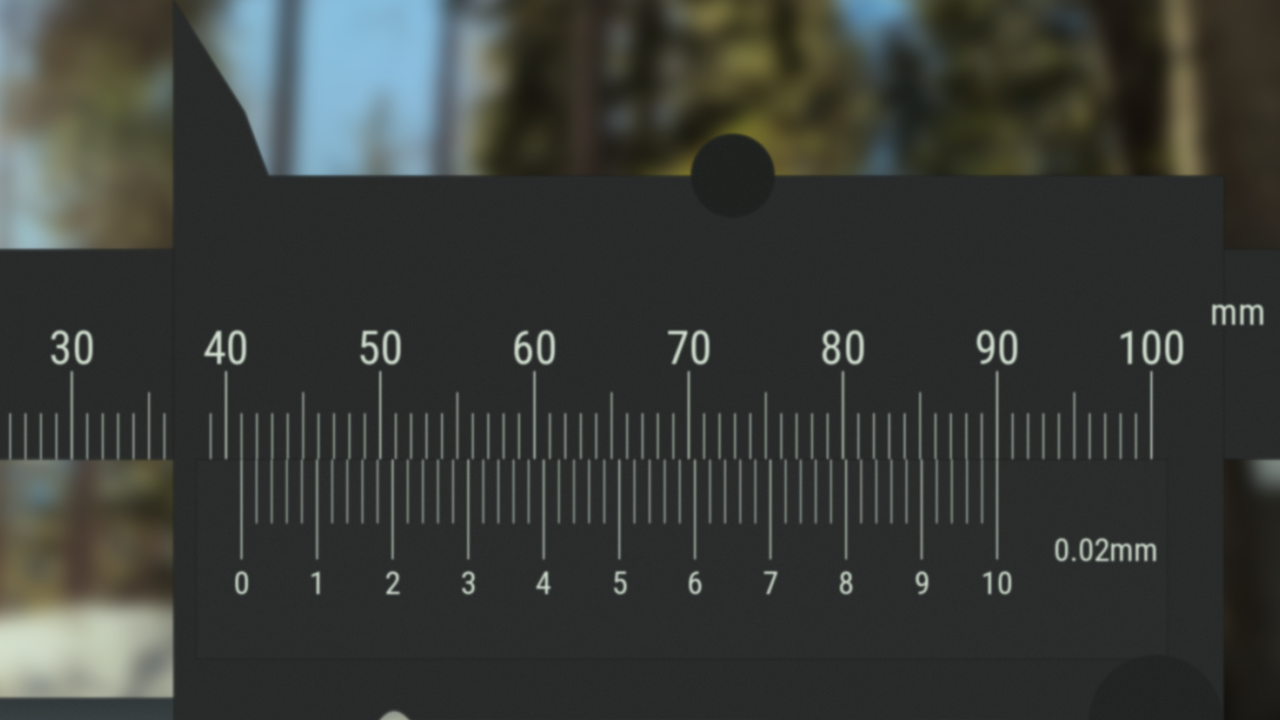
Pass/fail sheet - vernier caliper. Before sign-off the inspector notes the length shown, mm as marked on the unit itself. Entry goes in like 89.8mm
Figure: 41.0mm
